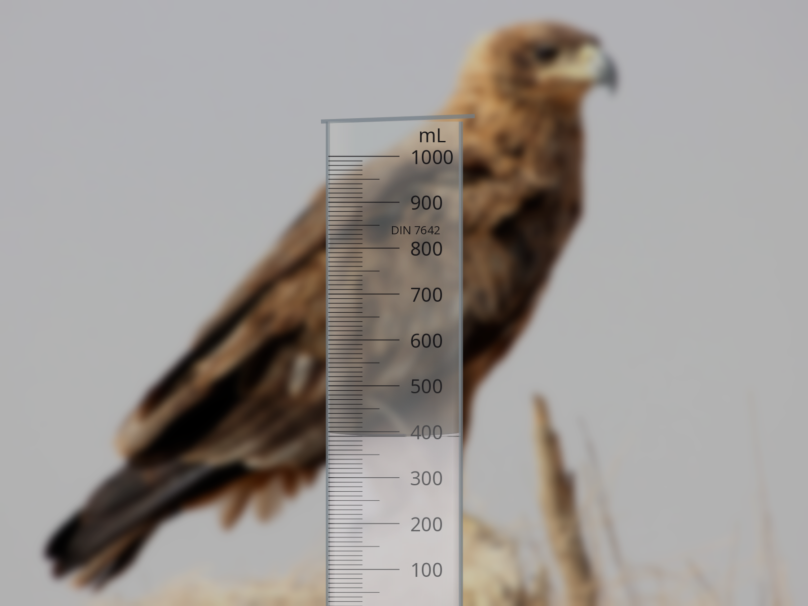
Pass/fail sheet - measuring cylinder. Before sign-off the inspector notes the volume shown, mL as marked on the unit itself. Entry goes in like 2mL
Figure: 390mL
